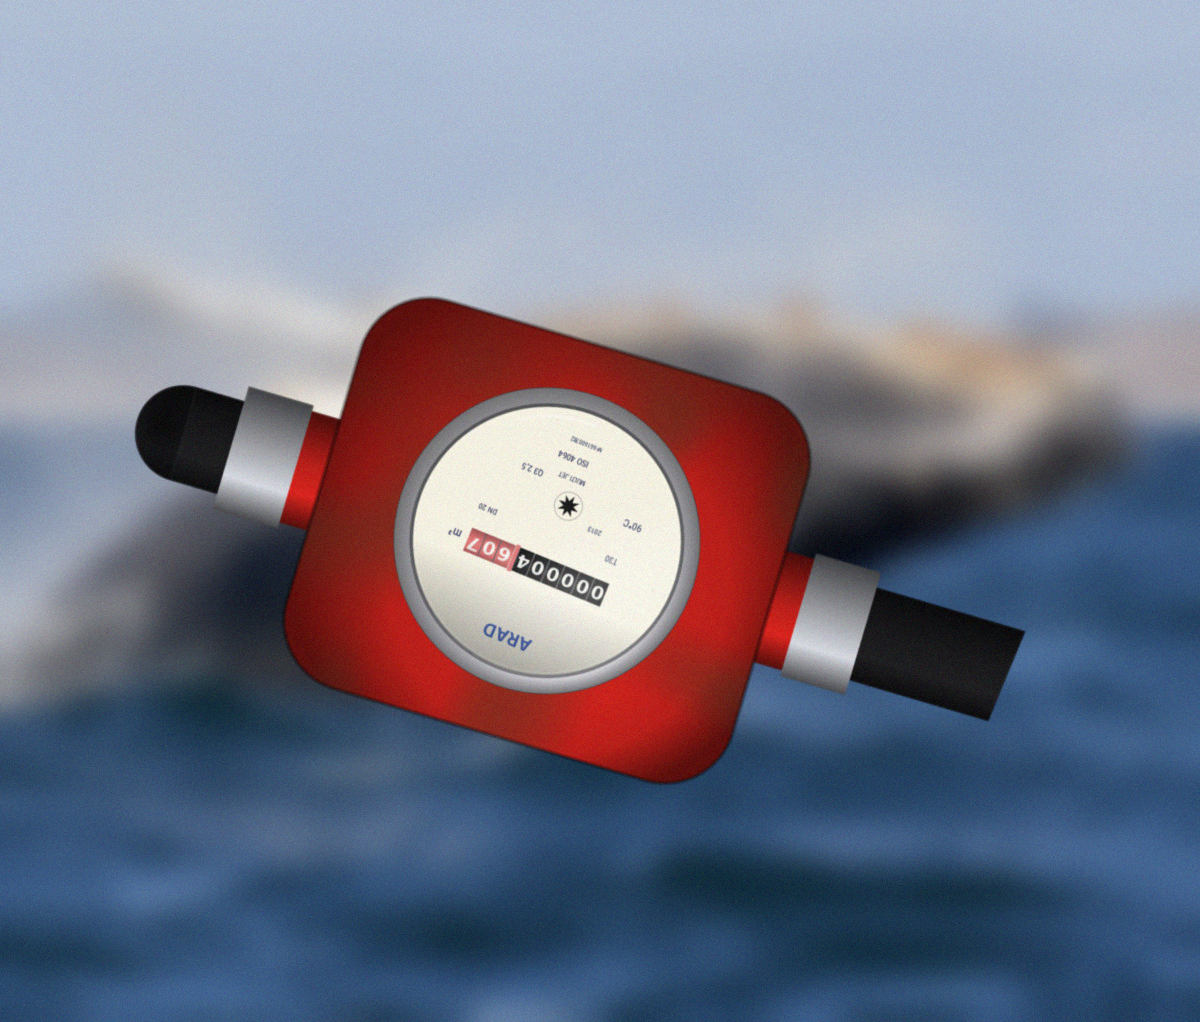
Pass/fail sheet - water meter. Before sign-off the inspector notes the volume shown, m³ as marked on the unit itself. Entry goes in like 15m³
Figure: 4.607m³
